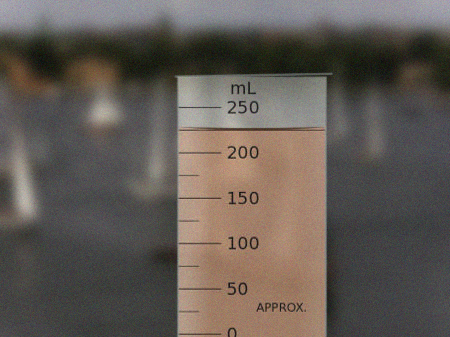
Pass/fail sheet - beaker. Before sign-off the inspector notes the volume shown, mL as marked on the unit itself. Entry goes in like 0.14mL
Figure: 225mL
